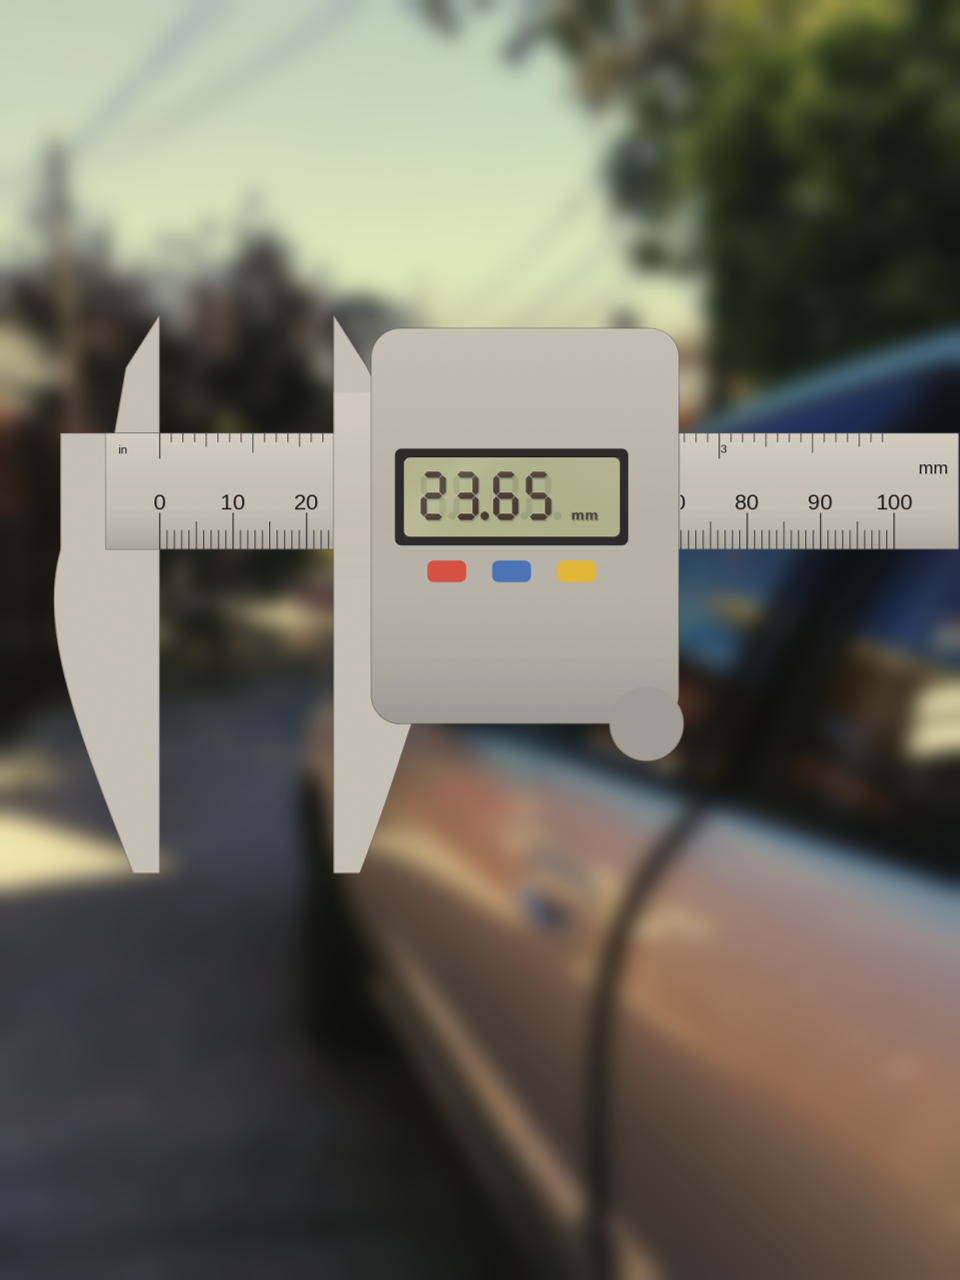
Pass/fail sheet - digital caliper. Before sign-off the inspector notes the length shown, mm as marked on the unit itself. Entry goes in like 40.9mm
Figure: 23.65mm
